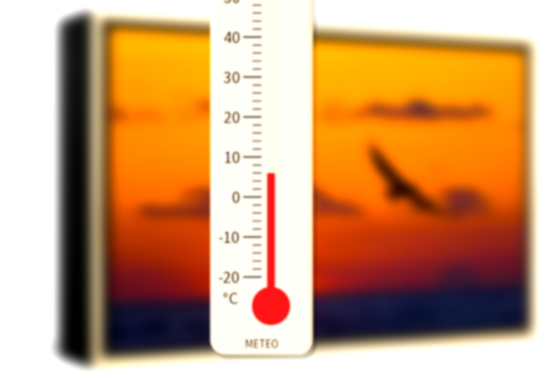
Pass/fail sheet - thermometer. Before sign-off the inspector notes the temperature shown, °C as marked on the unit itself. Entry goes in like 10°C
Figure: 6°C
